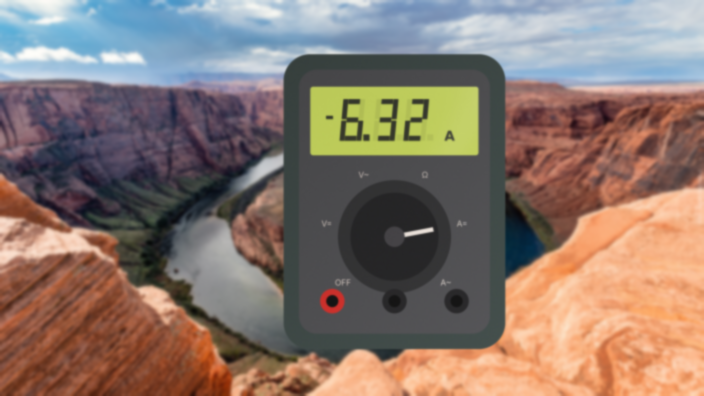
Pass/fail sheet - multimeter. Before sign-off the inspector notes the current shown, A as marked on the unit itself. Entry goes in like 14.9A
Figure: -6.32A
